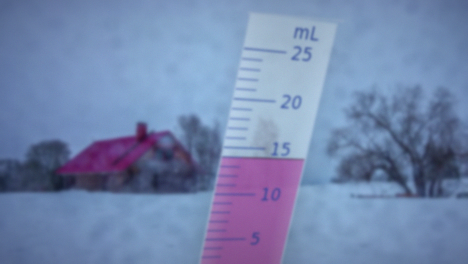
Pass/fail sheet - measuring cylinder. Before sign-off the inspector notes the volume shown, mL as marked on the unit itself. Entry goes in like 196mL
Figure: 14mL
